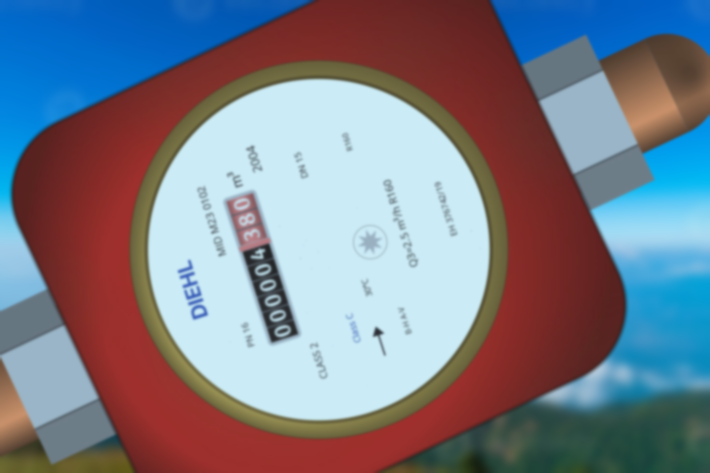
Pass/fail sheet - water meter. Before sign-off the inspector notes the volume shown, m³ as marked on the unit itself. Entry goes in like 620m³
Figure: 4.380m³
